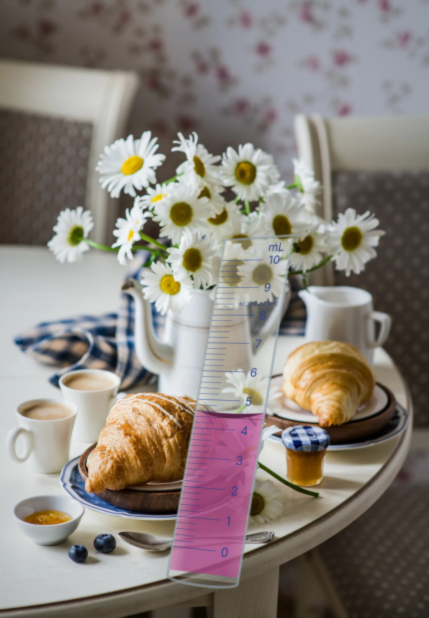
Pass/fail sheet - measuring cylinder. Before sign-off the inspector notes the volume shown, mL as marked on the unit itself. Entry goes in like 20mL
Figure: 4.4mL
